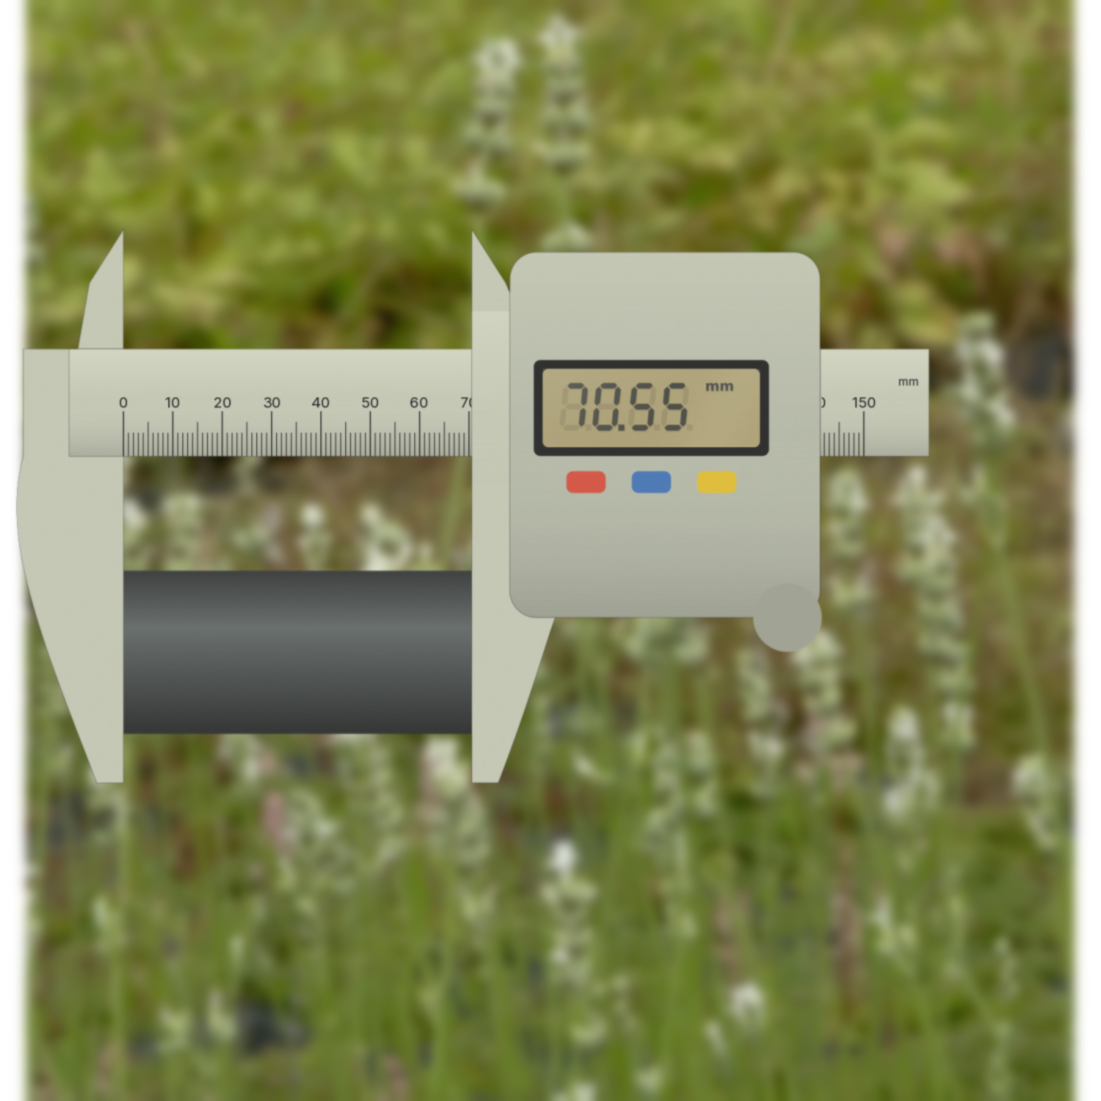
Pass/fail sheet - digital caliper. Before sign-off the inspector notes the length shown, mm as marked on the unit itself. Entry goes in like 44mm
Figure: 70.55mm
